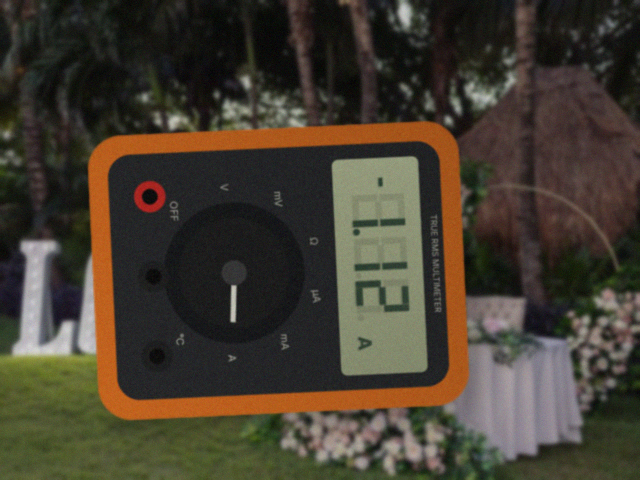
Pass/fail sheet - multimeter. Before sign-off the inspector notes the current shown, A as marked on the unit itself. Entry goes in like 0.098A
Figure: -1.12A
